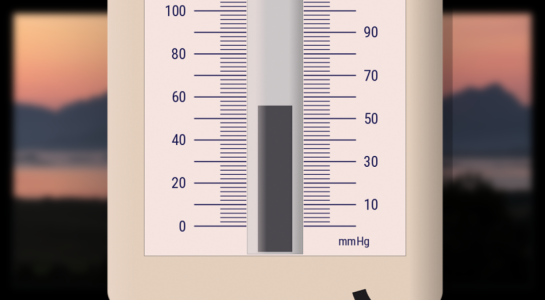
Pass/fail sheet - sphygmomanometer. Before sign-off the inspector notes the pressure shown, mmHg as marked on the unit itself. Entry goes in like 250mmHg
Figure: 56mmHg
